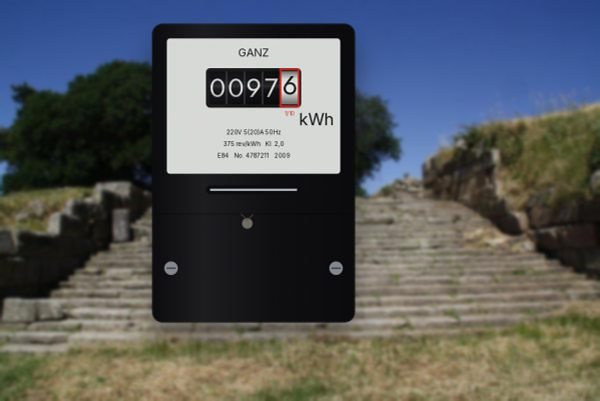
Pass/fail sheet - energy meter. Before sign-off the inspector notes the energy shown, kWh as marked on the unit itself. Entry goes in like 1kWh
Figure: 97.6kWh
